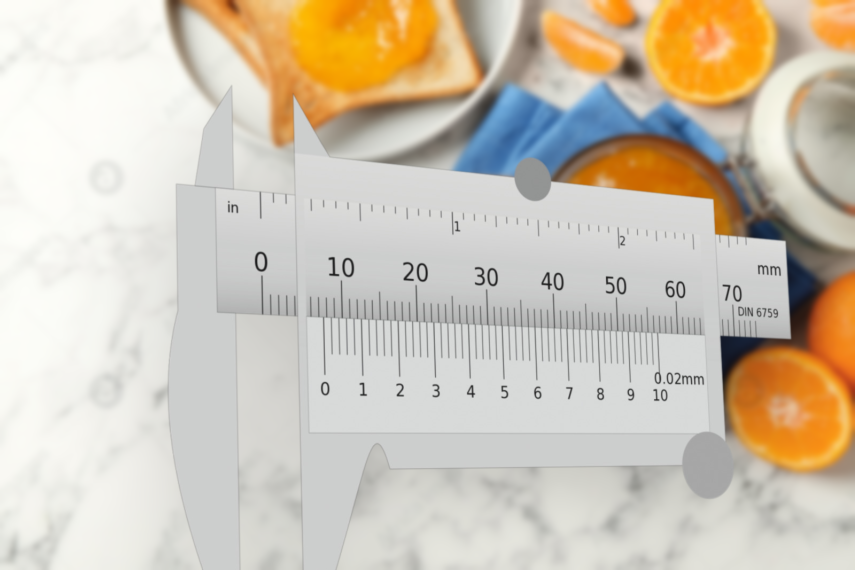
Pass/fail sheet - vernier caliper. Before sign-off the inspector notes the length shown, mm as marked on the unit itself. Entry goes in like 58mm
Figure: 7.6mm
